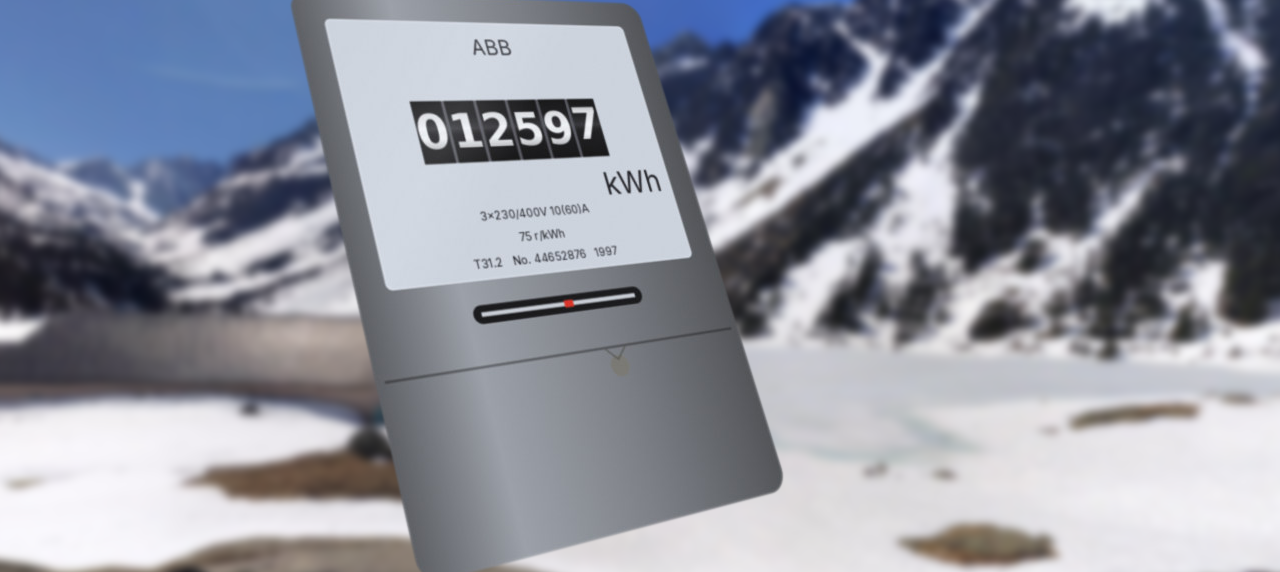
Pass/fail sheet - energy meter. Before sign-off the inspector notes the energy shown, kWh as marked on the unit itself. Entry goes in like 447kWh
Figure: 12597kWh
